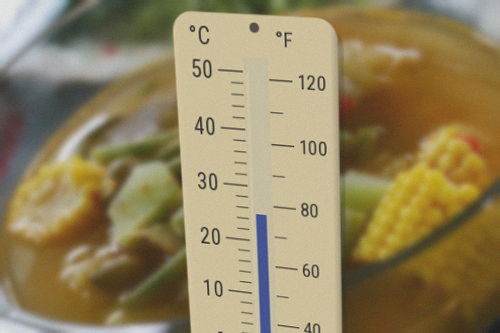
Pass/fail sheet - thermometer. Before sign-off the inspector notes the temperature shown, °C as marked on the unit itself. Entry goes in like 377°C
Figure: 25°C
